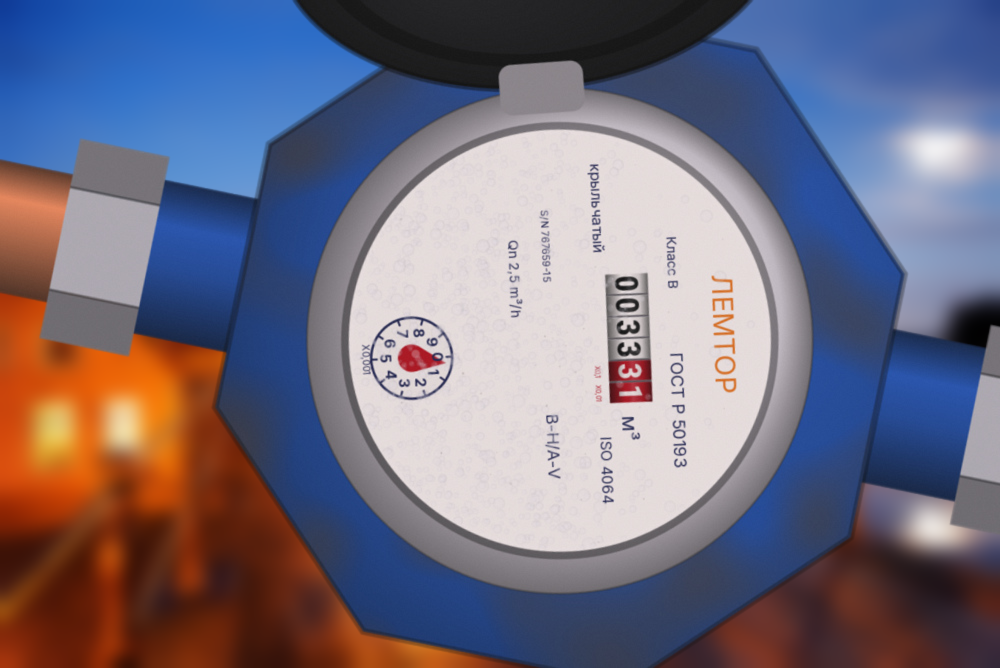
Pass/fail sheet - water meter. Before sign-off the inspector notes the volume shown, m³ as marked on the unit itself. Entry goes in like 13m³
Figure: 33.310m³
